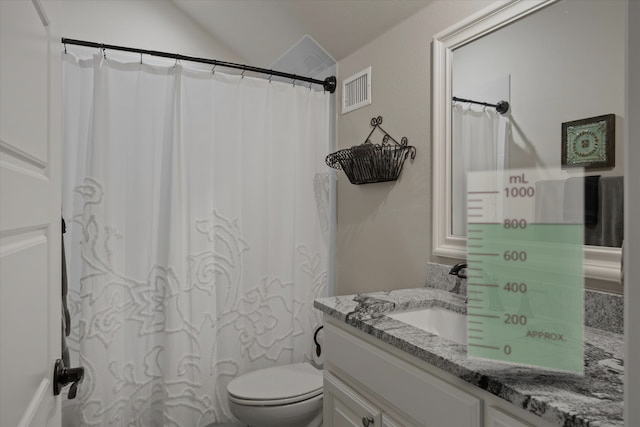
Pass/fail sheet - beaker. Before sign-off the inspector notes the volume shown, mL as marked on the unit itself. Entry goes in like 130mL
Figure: 800mL
